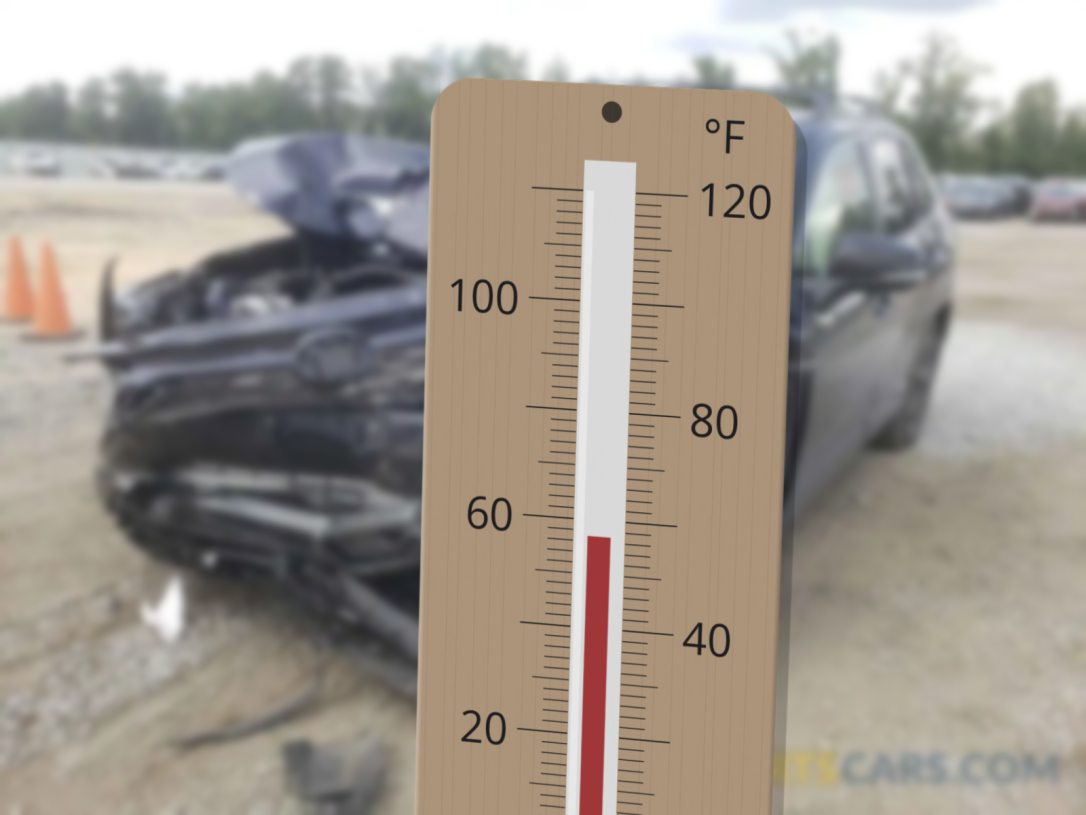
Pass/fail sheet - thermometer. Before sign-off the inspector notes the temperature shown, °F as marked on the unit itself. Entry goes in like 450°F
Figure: 57°F
